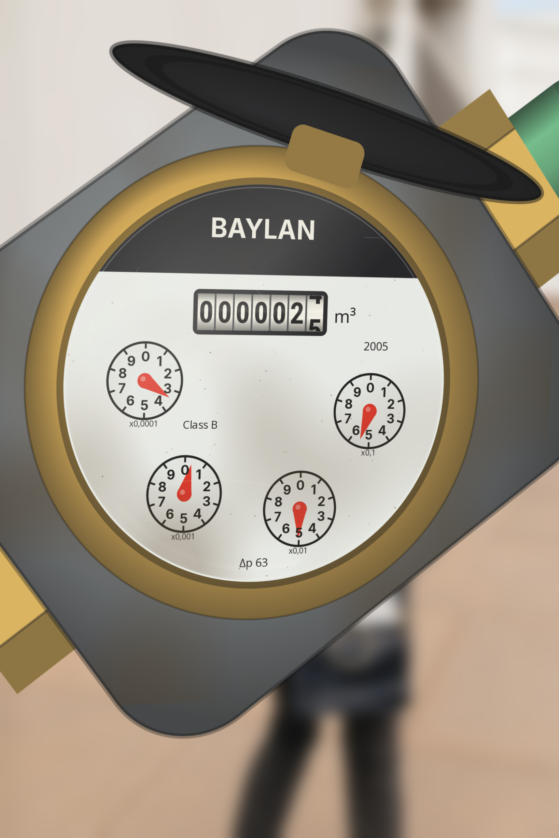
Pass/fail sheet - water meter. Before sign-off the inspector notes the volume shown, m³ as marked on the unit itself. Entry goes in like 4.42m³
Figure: 24.5503m³
